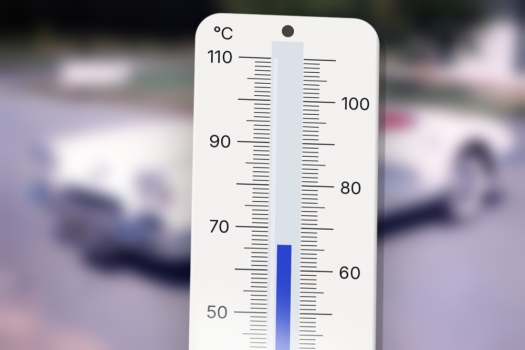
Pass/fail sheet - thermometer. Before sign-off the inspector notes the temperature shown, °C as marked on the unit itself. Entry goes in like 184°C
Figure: 66°C
